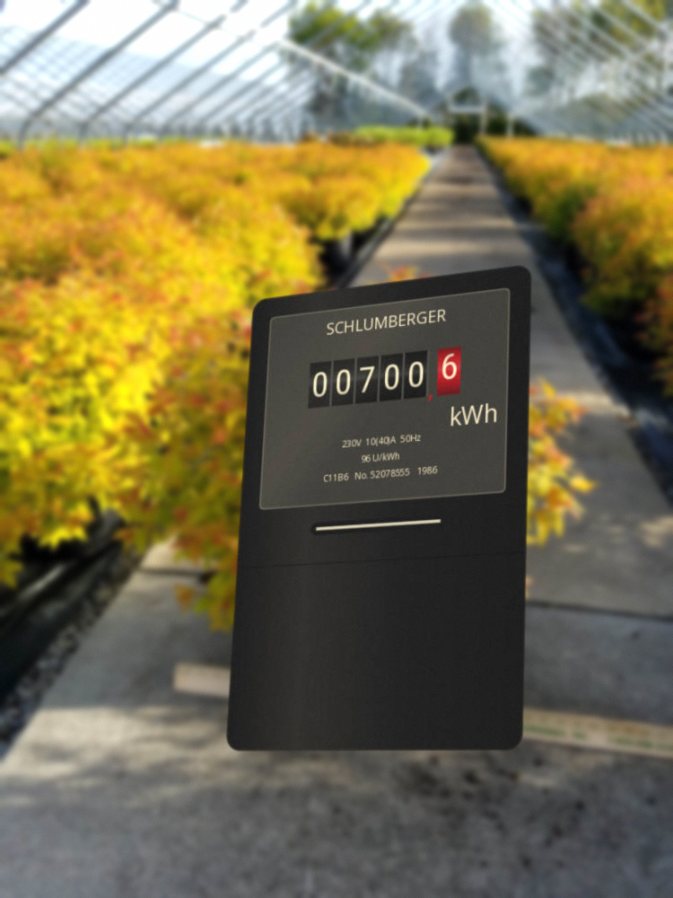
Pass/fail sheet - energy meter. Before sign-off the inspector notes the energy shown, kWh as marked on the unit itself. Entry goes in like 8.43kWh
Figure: 700.6kWh
